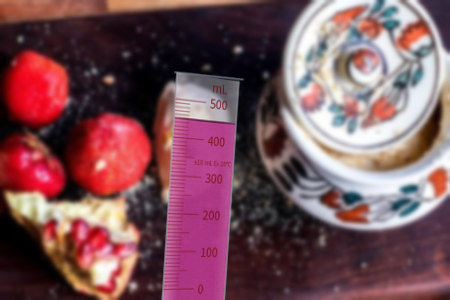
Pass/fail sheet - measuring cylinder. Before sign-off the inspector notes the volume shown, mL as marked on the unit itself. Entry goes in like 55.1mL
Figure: 450mL
